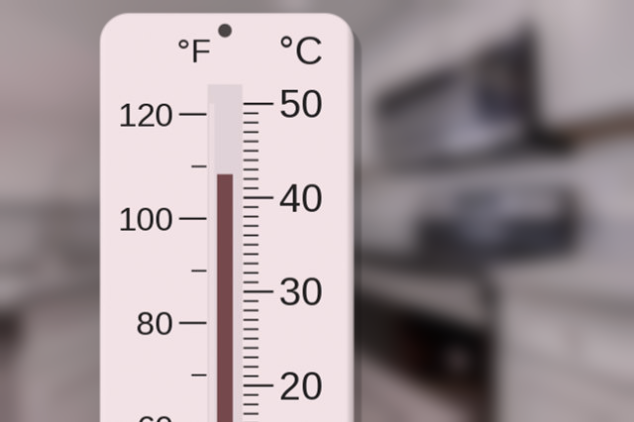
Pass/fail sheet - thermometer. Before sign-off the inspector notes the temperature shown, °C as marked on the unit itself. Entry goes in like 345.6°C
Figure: 42.5°C
